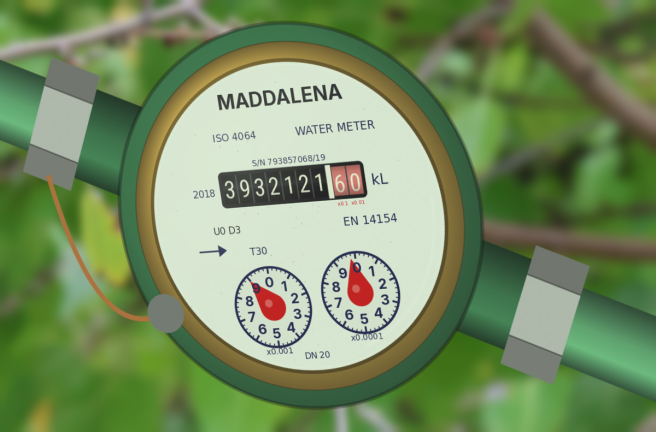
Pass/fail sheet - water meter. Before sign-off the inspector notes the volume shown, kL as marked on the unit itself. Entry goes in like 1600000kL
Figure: 3932121.5989kL
